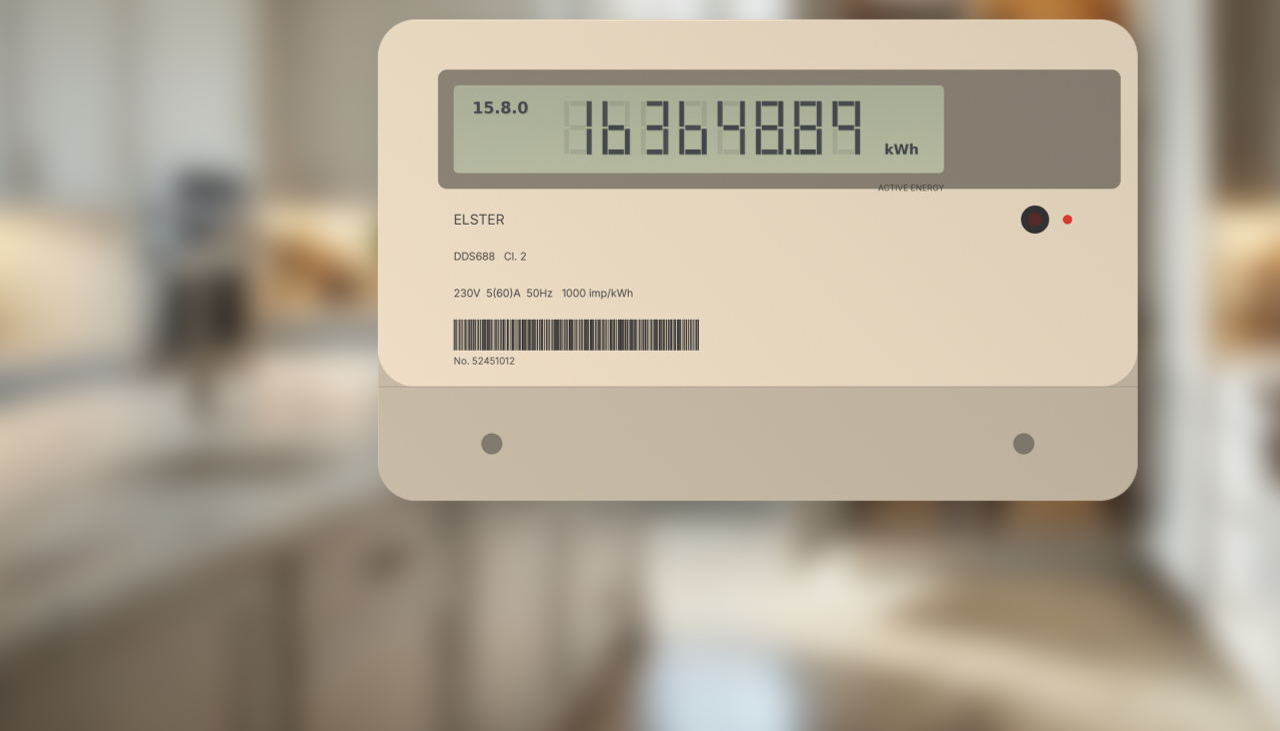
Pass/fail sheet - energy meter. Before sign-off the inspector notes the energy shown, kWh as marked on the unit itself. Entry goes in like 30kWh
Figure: 163648.89kWh
